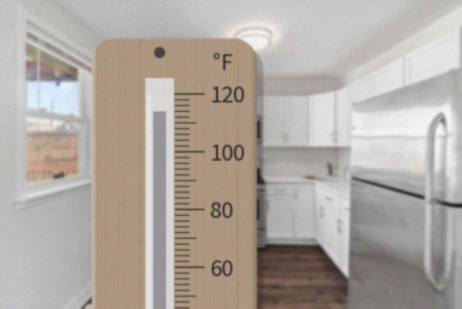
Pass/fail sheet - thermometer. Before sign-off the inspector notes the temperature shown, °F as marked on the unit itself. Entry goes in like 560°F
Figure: 114°F
